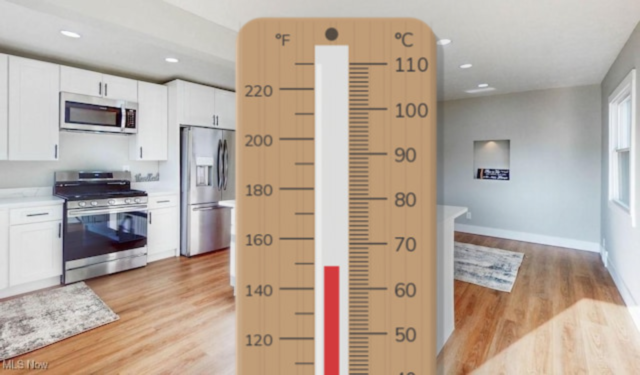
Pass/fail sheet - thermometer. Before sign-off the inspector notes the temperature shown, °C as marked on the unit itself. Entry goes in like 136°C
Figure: 65°C
